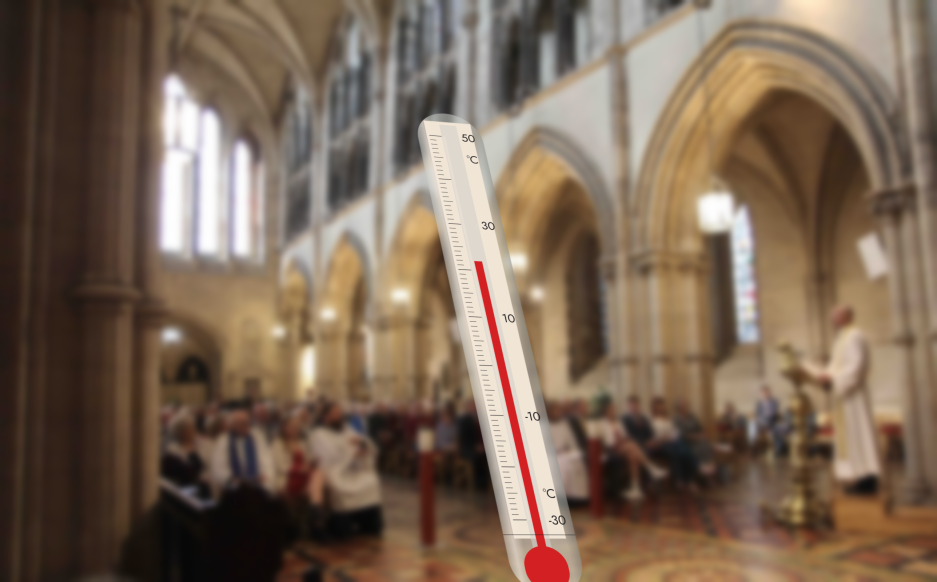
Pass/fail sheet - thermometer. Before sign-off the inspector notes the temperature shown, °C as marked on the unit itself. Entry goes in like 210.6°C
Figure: 22°C
